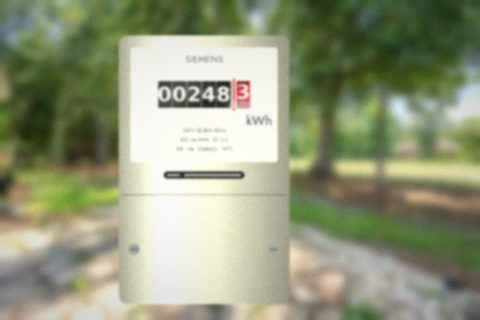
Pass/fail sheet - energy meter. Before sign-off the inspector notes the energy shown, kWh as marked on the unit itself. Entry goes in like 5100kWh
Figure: 248.3kWh
